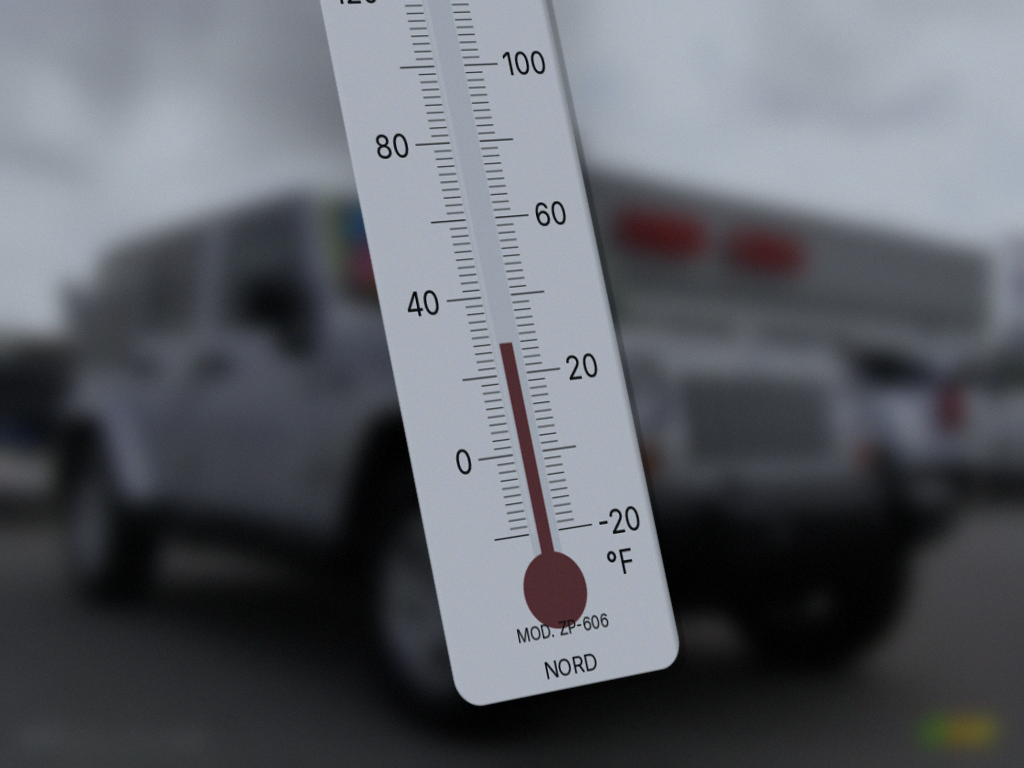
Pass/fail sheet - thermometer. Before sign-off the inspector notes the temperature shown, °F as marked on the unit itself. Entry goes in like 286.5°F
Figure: 28°F
